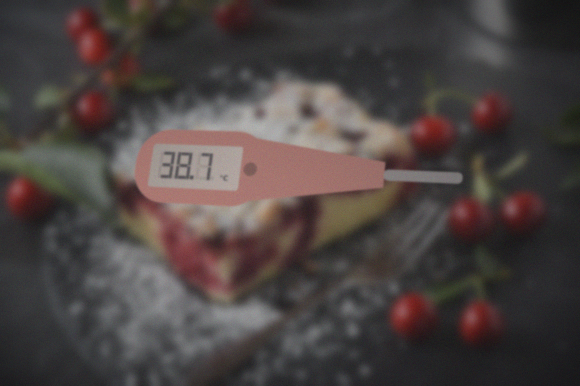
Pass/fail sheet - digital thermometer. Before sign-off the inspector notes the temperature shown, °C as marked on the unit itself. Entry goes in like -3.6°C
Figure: 38.7°C
